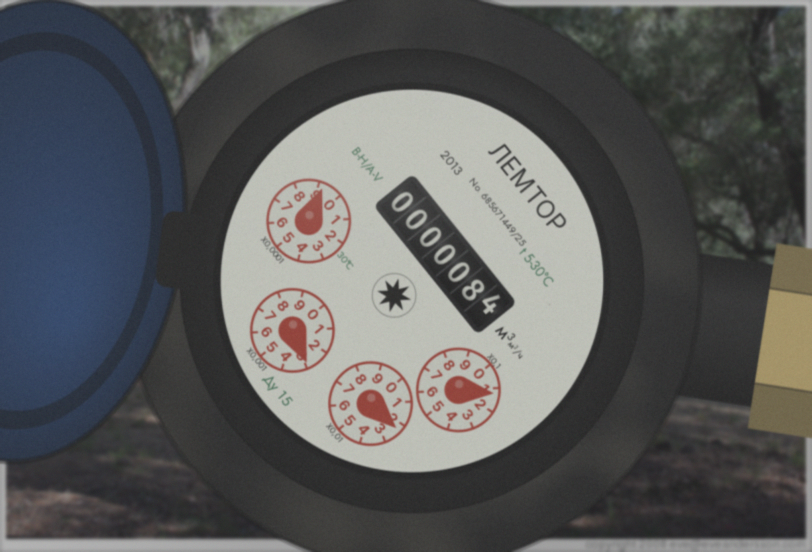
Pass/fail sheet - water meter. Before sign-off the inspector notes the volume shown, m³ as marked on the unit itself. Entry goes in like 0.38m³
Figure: 84.1229m³
